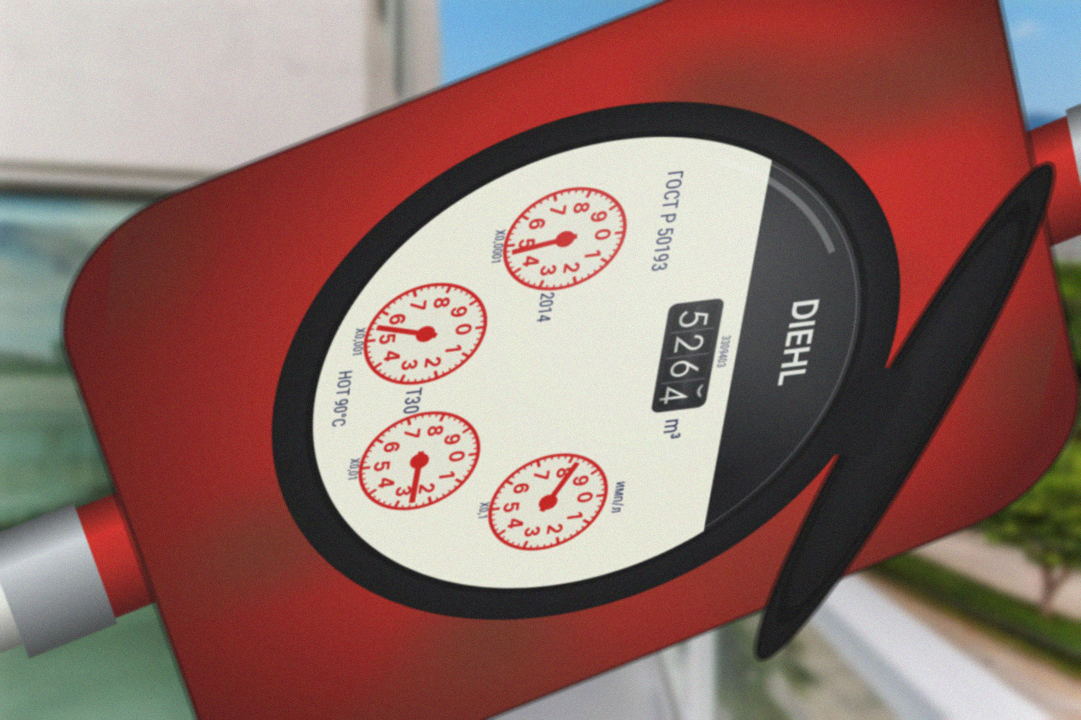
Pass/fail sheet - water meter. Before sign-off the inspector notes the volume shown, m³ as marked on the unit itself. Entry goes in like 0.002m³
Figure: 5263.8254m³
